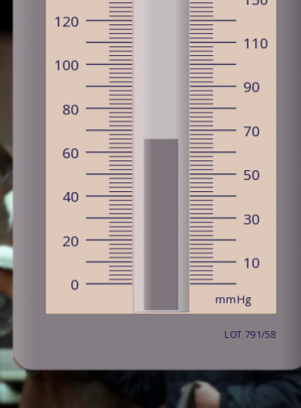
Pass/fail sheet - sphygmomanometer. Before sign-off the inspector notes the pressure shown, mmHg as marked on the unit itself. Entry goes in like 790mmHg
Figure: 66mmHg
